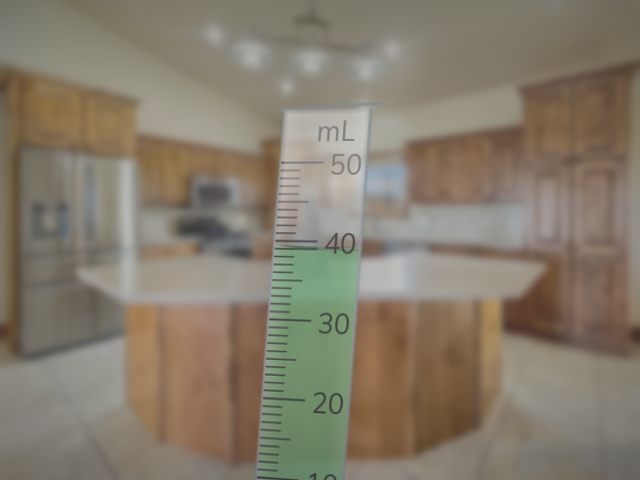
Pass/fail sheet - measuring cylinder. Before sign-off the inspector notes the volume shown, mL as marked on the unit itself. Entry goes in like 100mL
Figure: 39mL
